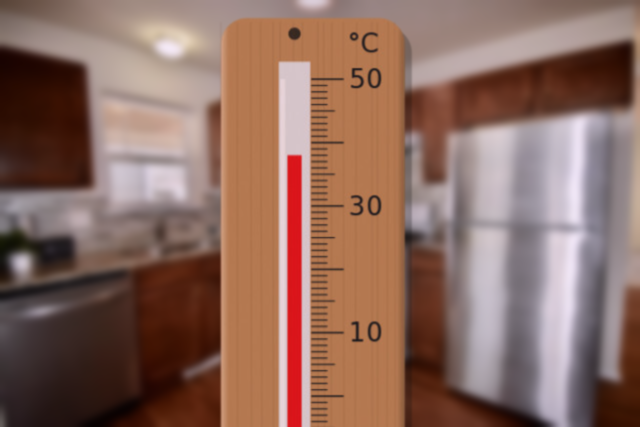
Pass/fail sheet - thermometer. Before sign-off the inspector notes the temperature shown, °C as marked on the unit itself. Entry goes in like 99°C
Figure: 38°C
